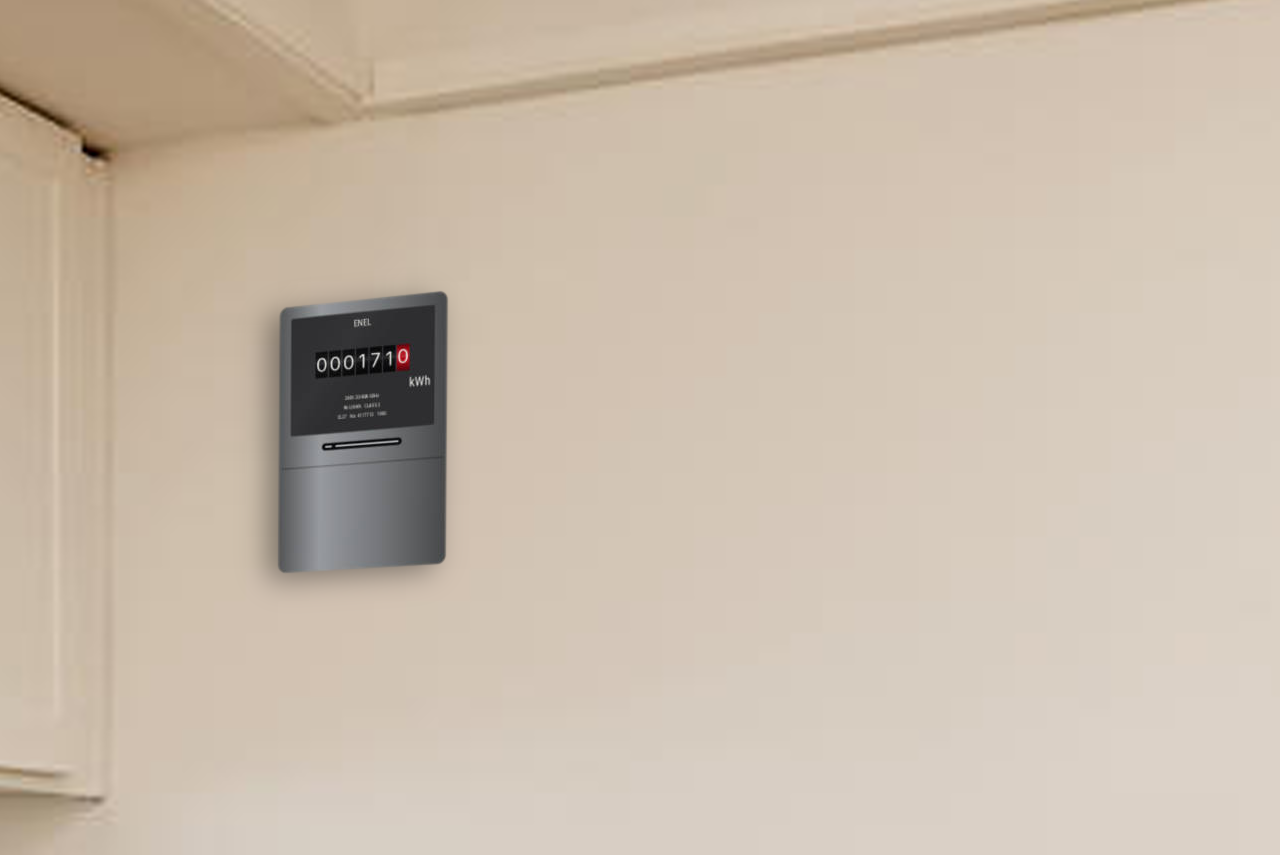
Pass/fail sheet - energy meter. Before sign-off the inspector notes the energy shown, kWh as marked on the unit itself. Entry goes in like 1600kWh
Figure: 171.0kWh
